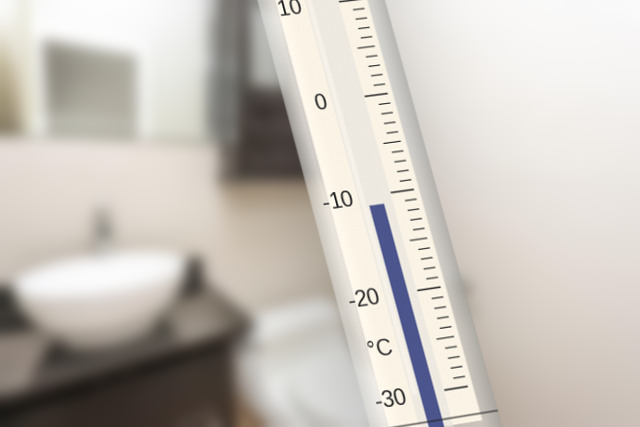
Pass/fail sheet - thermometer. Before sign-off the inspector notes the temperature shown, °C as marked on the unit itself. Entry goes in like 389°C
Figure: -11°C
